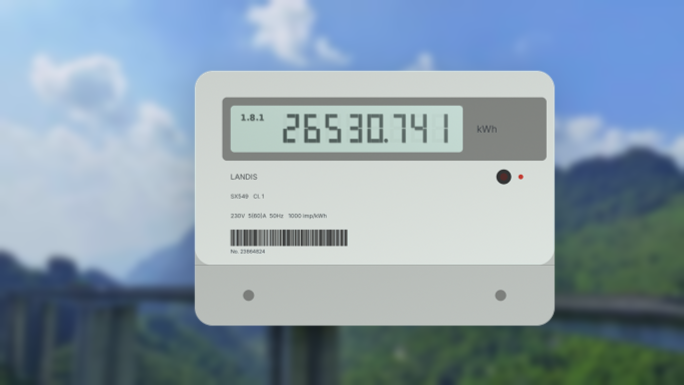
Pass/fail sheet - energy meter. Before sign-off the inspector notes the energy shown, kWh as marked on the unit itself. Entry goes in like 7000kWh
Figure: 26530.741kWh
